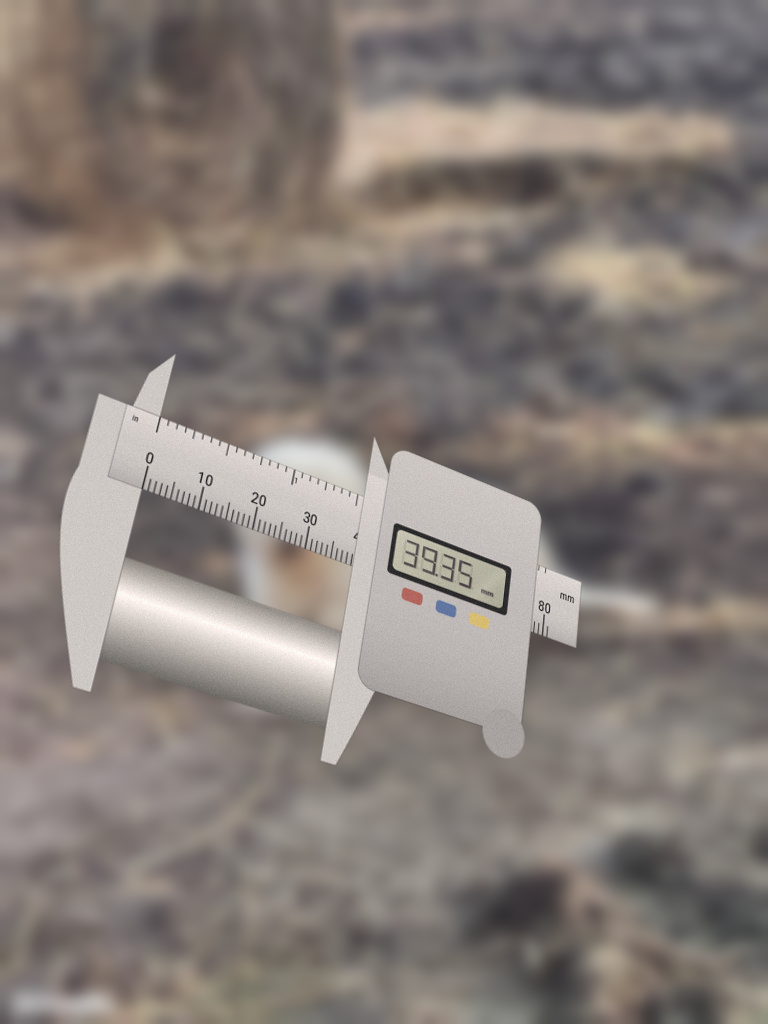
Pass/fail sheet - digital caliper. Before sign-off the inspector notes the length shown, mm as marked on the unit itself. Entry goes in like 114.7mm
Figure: 39.35mm
